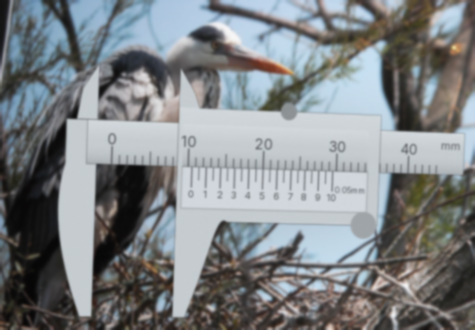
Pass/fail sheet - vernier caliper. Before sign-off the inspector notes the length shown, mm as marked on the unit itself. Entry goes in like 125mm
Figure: 10.5mm
